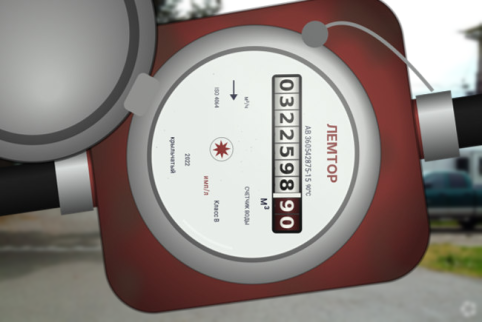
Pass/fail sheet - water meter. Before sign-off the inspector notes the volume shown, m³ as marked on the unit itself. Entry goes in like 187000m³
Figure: 322598.90m³
